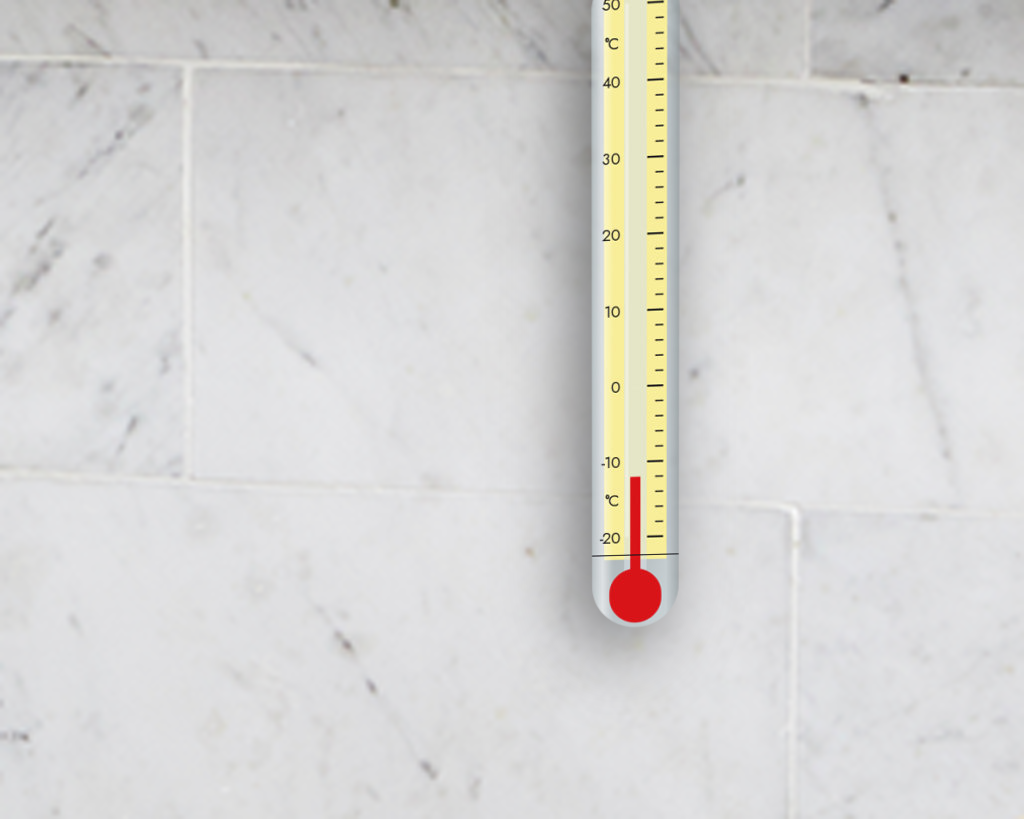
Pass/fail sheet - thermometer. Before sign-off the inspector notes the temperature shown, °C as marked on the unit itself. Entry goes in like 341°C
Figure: -12°C
